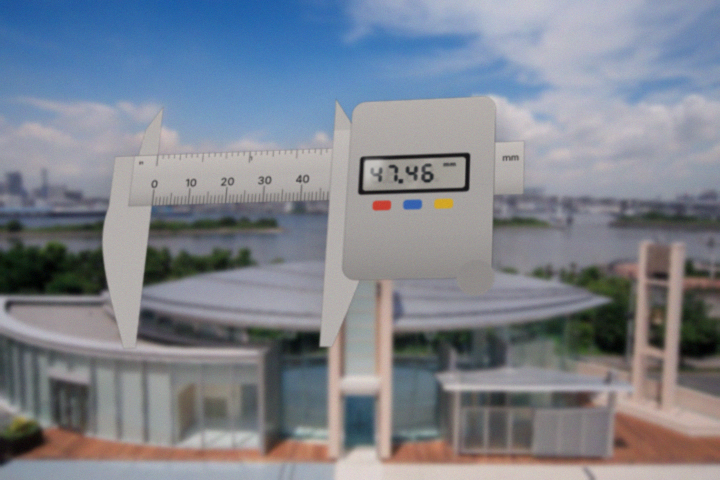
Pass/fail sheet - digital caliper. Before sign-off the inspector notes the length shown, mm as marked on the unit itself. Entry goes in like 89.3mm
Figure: 47.46mm
